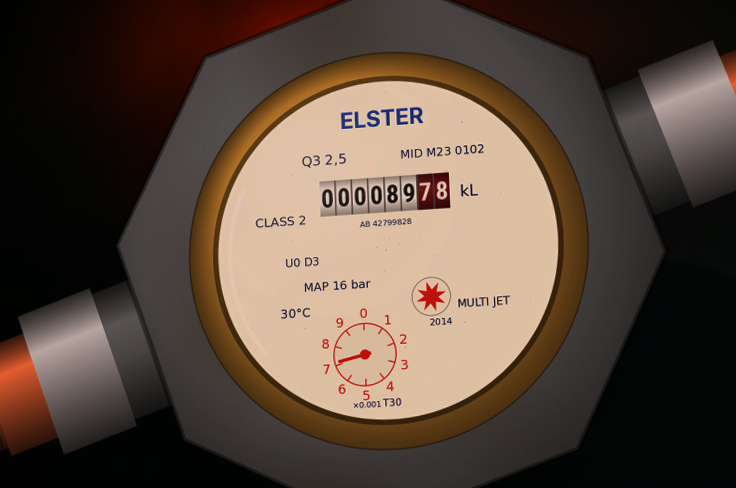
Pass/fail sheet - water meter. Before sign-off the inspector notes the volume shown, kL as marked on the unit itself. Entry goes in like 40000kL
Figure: 89.787kL
